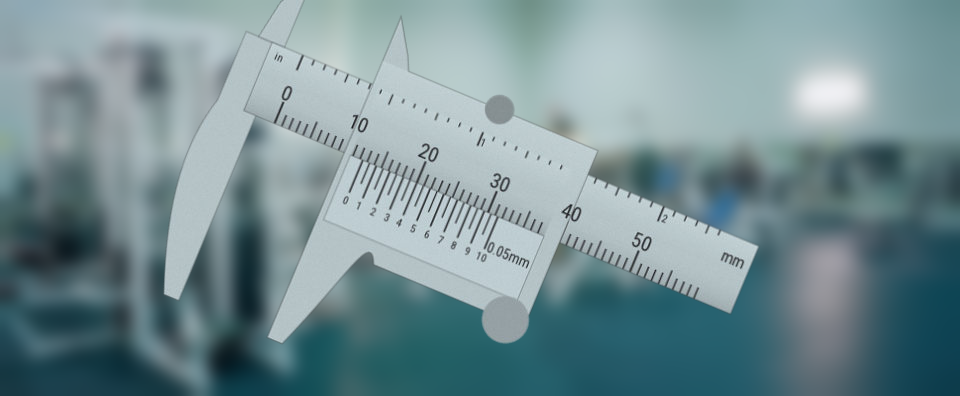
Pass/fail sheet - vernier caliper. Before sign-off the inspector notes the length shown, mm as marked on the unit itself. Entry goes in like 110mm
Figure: 12.4mm
